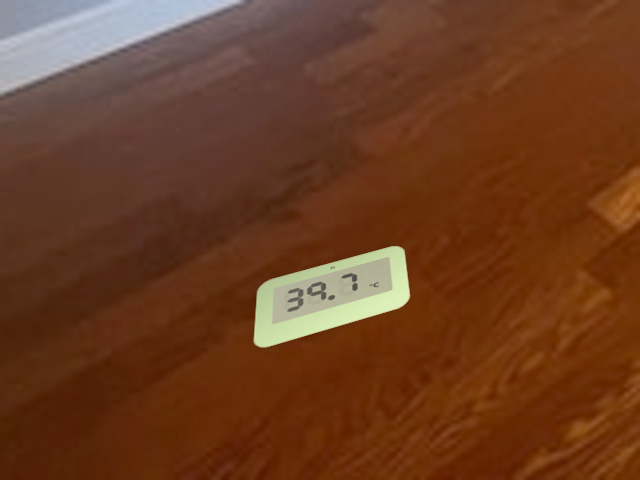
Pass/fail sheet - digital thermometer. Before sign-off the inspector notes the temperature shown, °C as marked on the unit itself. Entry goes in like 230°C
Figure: 39.7°C
